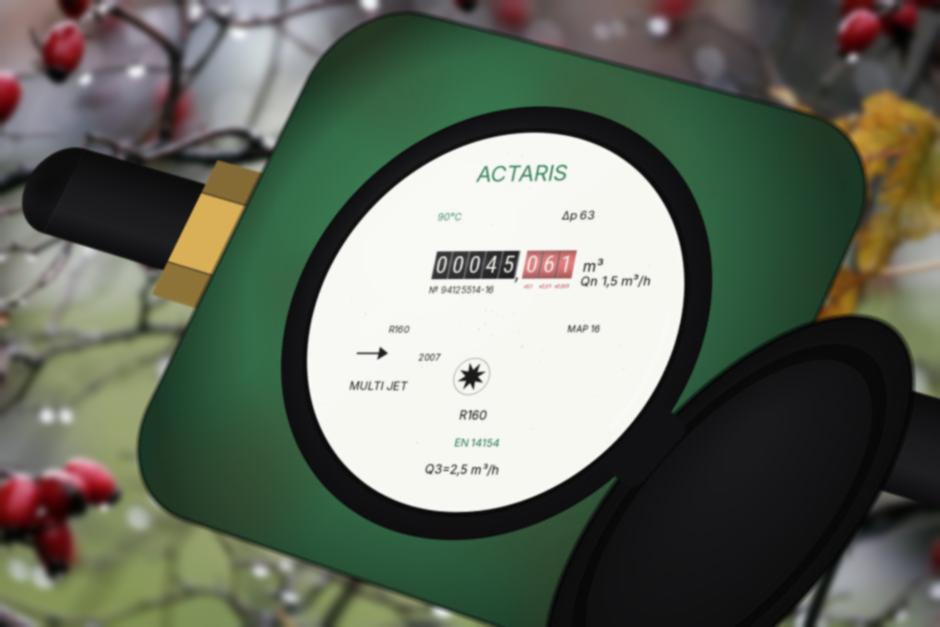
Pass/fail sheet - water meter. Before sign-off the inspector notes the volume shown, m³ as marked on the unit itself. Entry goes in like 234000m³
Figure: 45.061m³
